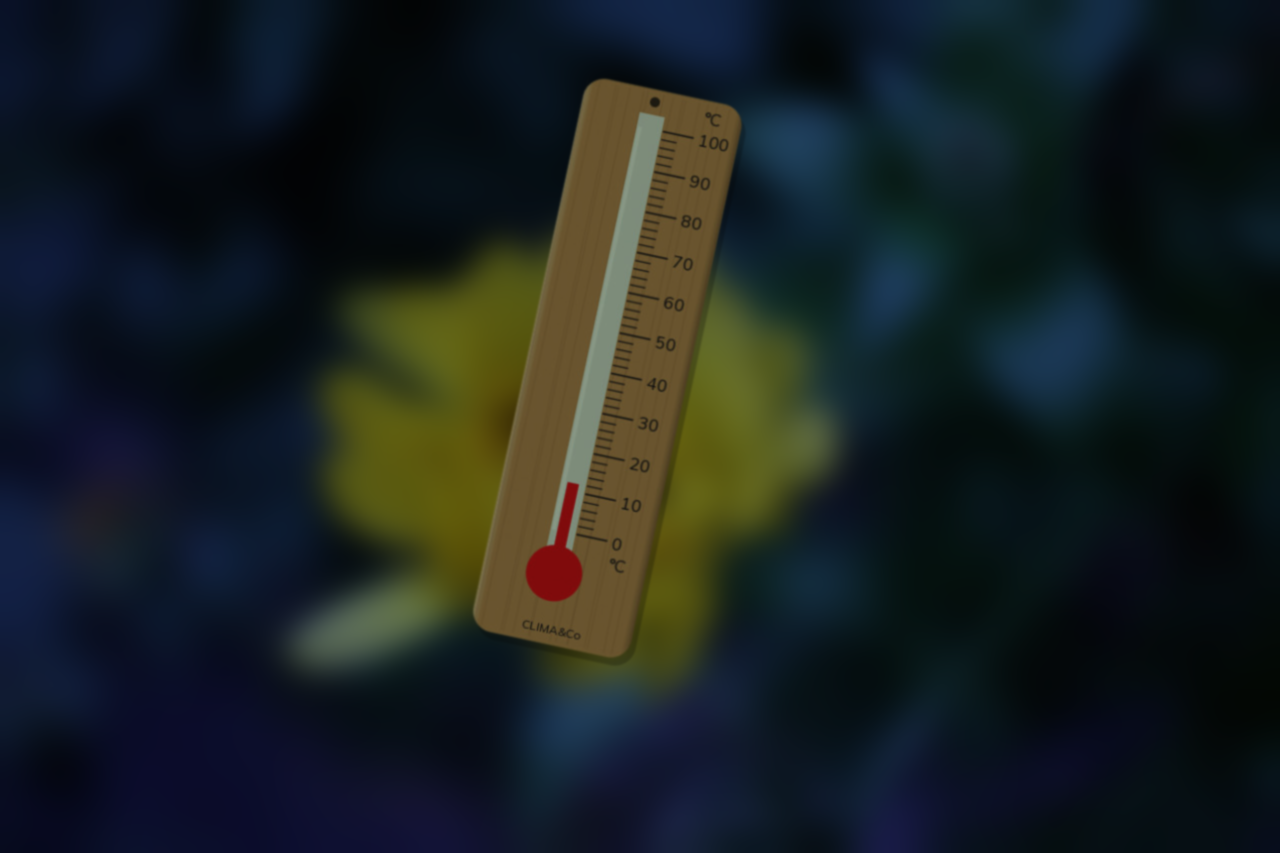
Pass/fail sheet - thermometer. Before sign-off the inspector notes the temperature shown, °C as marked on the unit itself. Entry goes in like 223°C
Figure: 12°C
